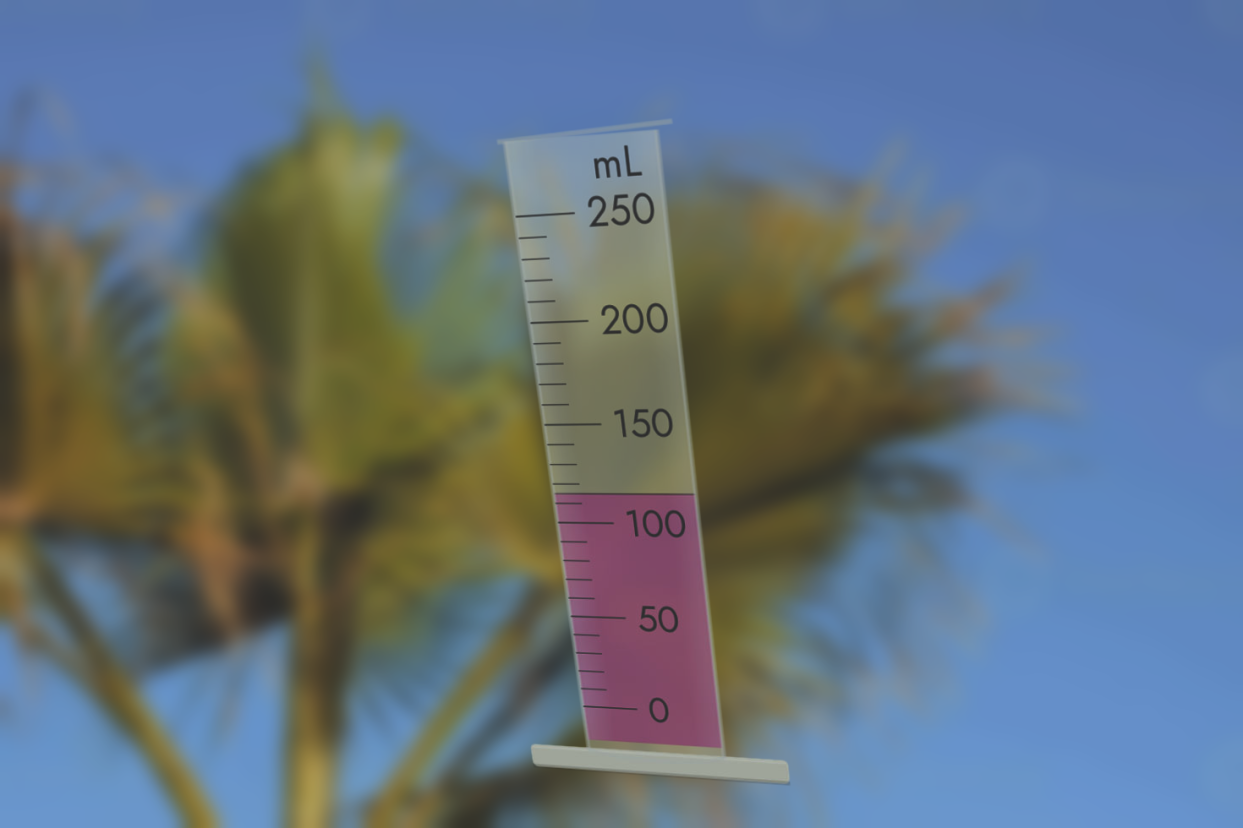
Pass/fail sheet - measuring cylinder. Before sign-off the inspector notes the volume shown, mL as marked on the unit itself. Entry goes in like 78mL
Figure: 115mL
